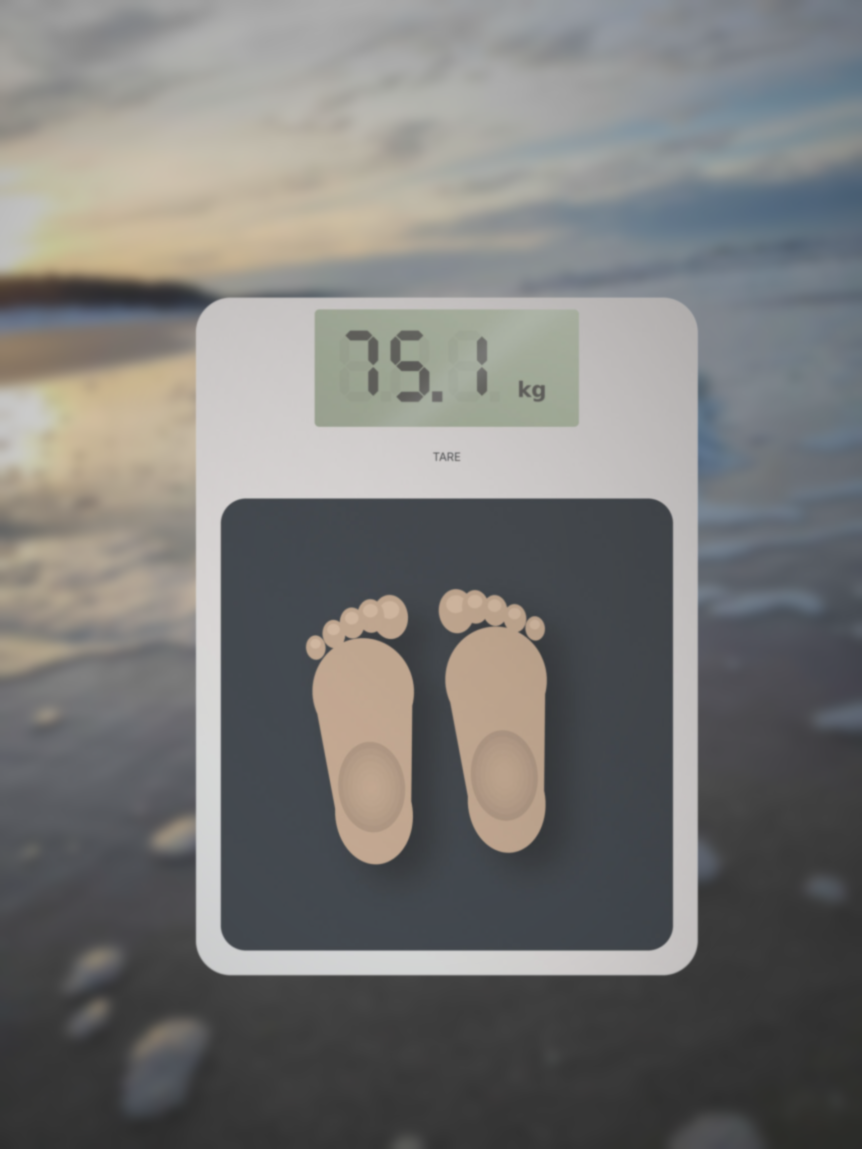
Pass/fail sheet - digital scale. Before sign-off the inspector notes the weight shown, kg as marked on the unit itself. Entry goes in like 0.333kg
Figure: 75.1kg
